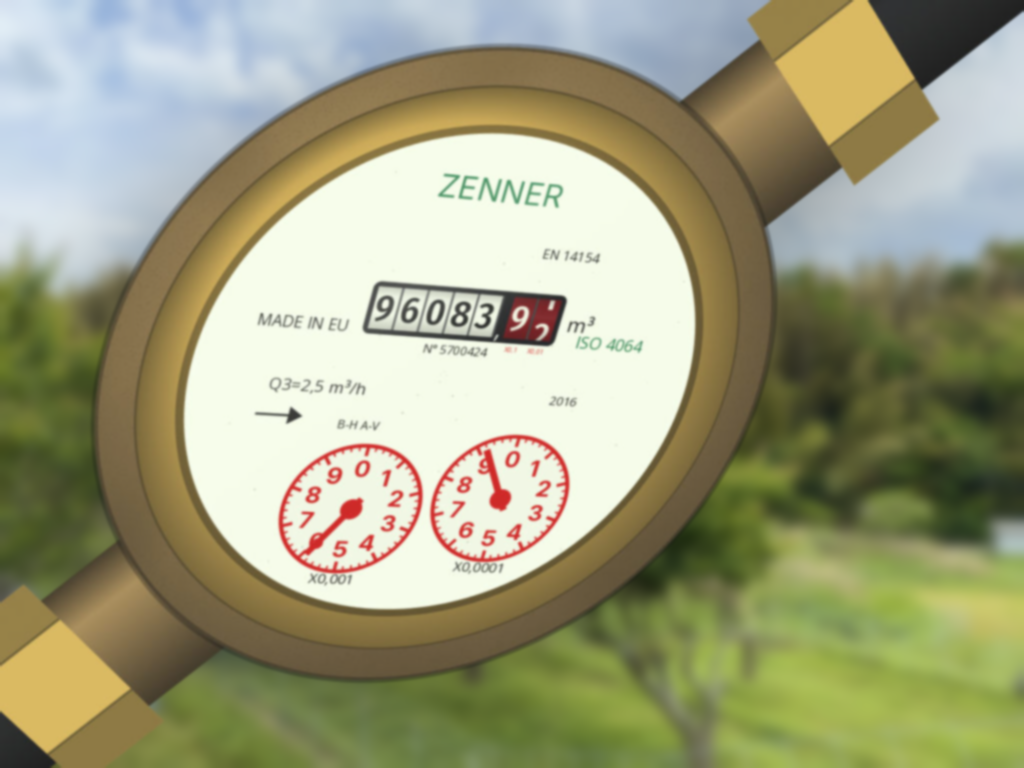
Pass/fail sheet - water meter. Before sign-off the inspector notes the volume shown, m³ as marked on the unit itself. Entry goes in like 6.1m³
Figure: 96083.9159m³
